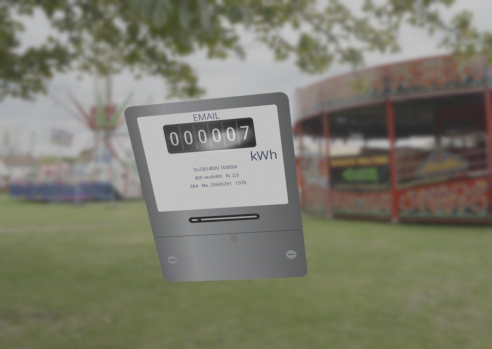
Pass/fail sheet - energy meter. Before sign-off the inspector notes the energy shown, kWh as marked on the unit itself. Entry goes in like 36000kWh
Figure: 7kWh
